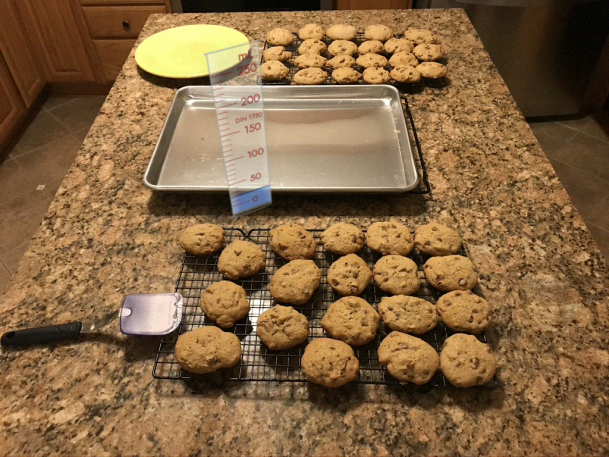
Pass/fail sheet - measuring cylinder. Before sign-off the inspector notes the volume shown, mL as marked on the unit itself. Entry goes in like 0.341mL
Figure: 20mL
